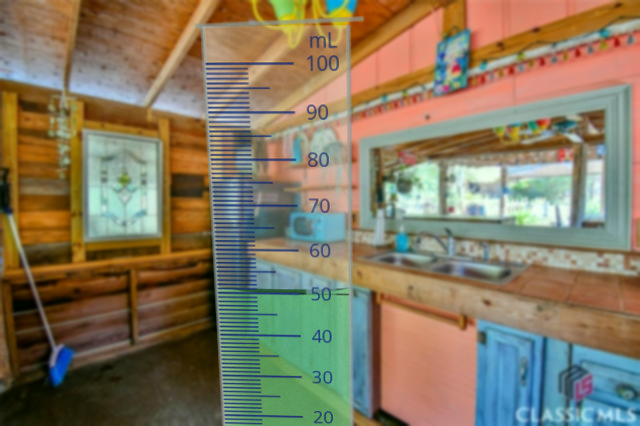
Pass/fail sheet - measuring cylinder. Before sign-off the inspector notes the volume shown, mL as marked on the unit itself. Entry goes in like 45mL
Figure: 50mL
